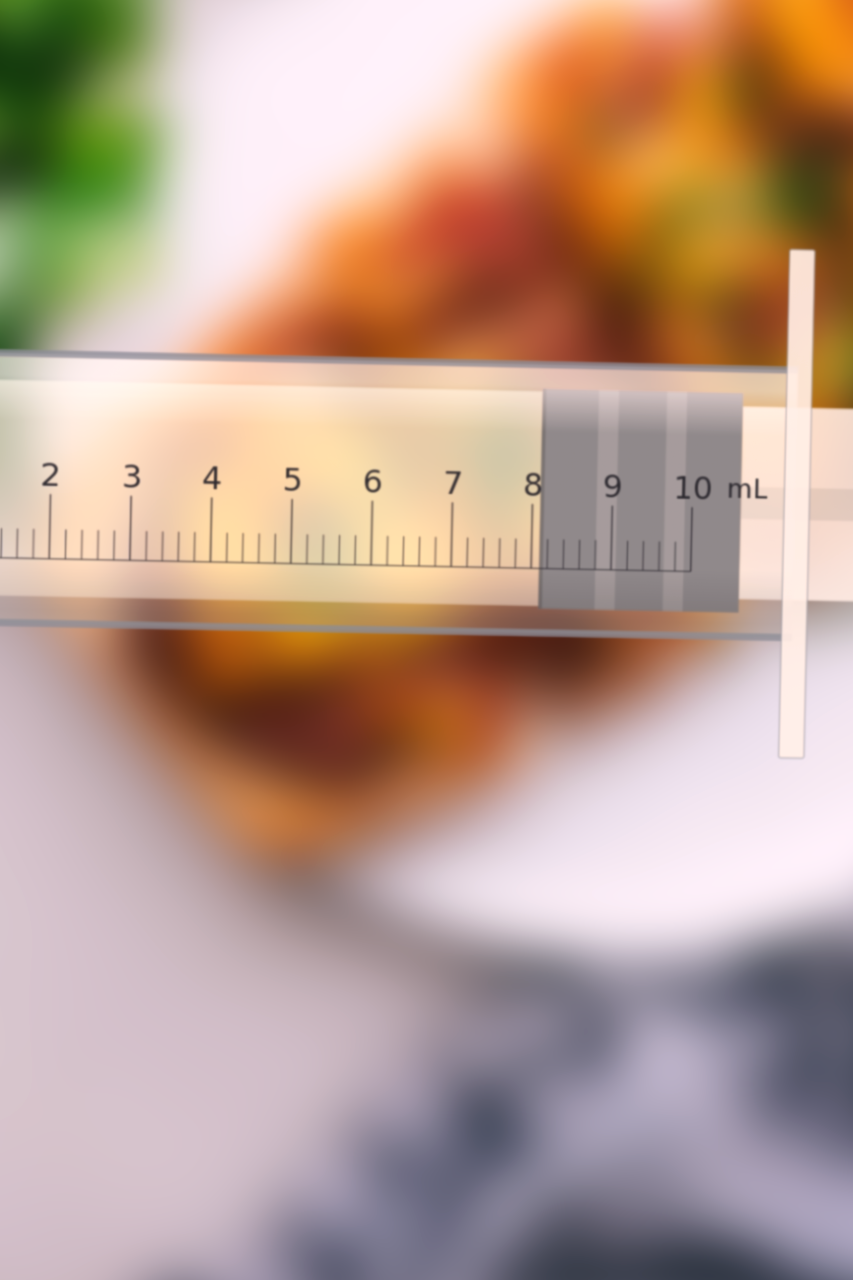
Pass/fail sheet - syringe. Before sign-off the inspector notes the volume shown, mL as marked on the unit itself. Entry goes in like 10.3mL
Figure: 8.1mL
